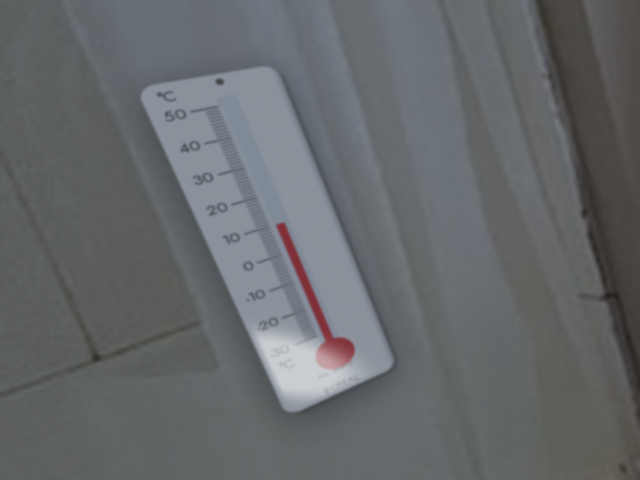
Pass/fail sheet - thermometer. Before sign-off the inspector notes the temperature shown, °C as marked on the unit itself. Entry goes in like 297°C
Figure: 10°C
